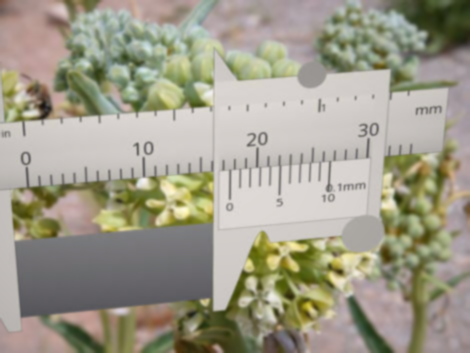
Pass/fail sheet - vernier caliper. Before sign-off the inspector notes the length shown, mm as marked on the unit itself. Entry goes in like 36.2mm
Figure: 17.6mm
